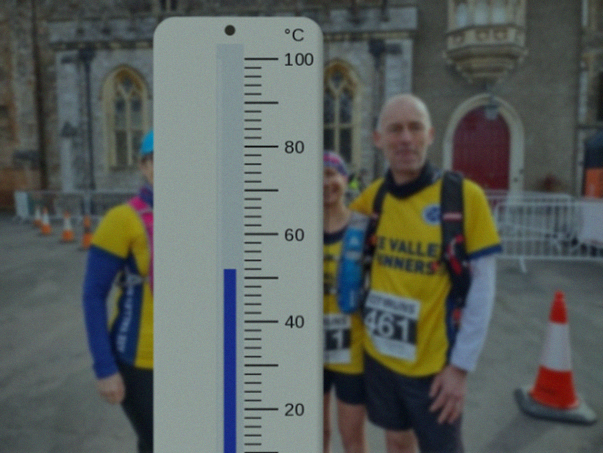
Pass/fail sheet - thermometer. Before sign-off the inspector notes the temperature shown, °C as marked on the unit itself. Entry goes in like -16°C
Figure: 52°C
